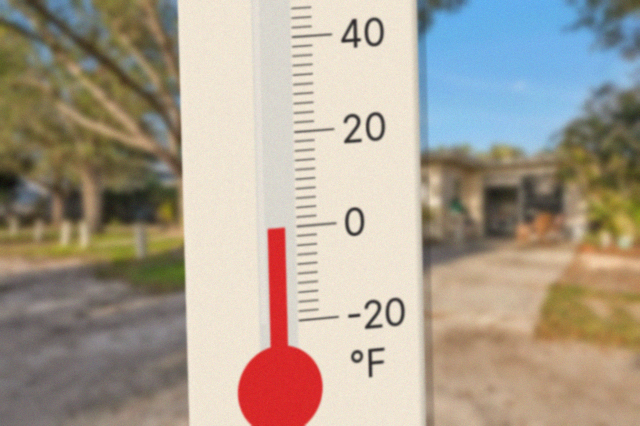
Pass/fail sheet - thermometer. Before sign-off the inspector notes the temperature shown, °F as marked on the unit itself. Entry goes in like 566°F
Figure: 0°F
